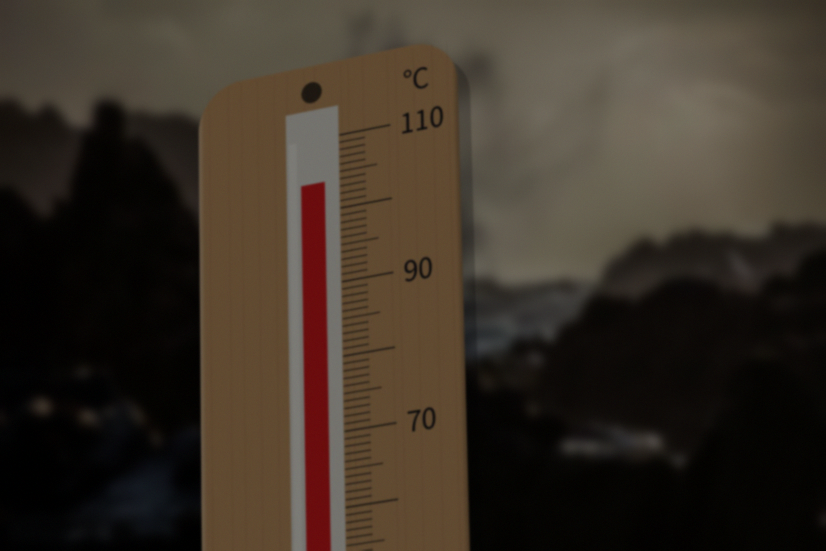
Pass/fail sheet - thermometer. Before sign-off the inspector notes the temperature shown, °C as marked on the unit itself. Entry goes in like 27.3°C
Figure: 104°C
